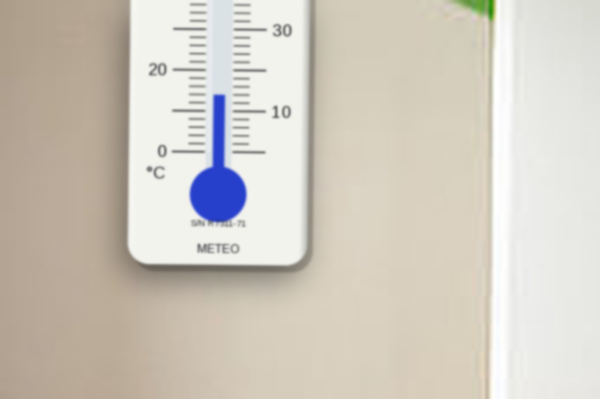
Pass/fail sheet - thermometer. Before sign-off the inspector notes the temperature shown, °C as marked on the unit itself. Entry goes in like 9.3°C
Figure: 14°C
